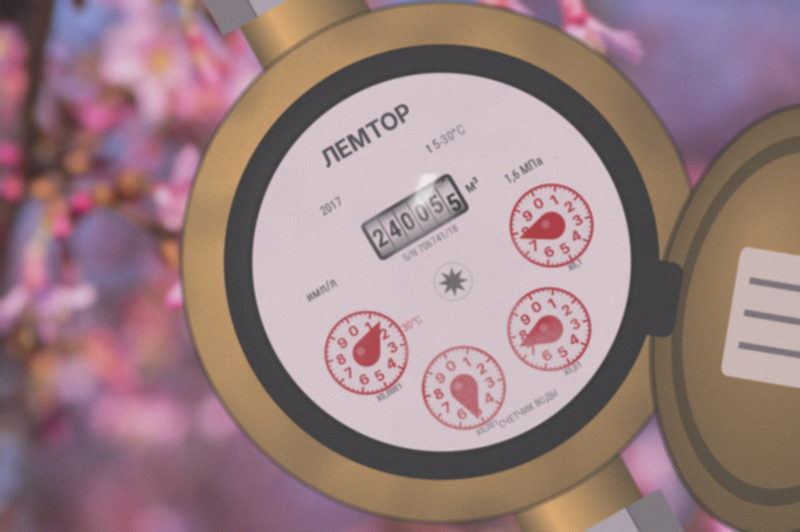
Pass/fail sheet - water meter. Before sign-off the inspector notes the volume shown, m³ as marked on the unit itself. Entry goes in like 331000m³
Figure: 240054.7751m³
